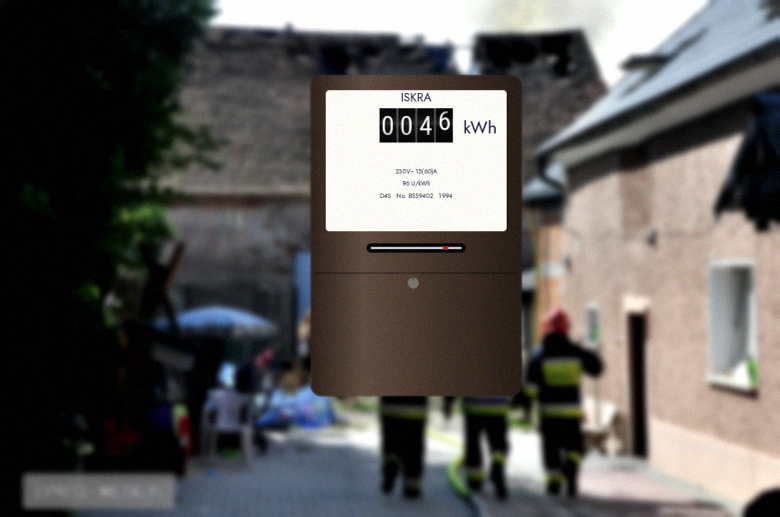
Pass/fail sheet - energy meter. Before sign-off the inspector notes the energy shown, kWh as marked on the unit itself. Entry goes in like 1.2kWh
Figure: 46kWh
